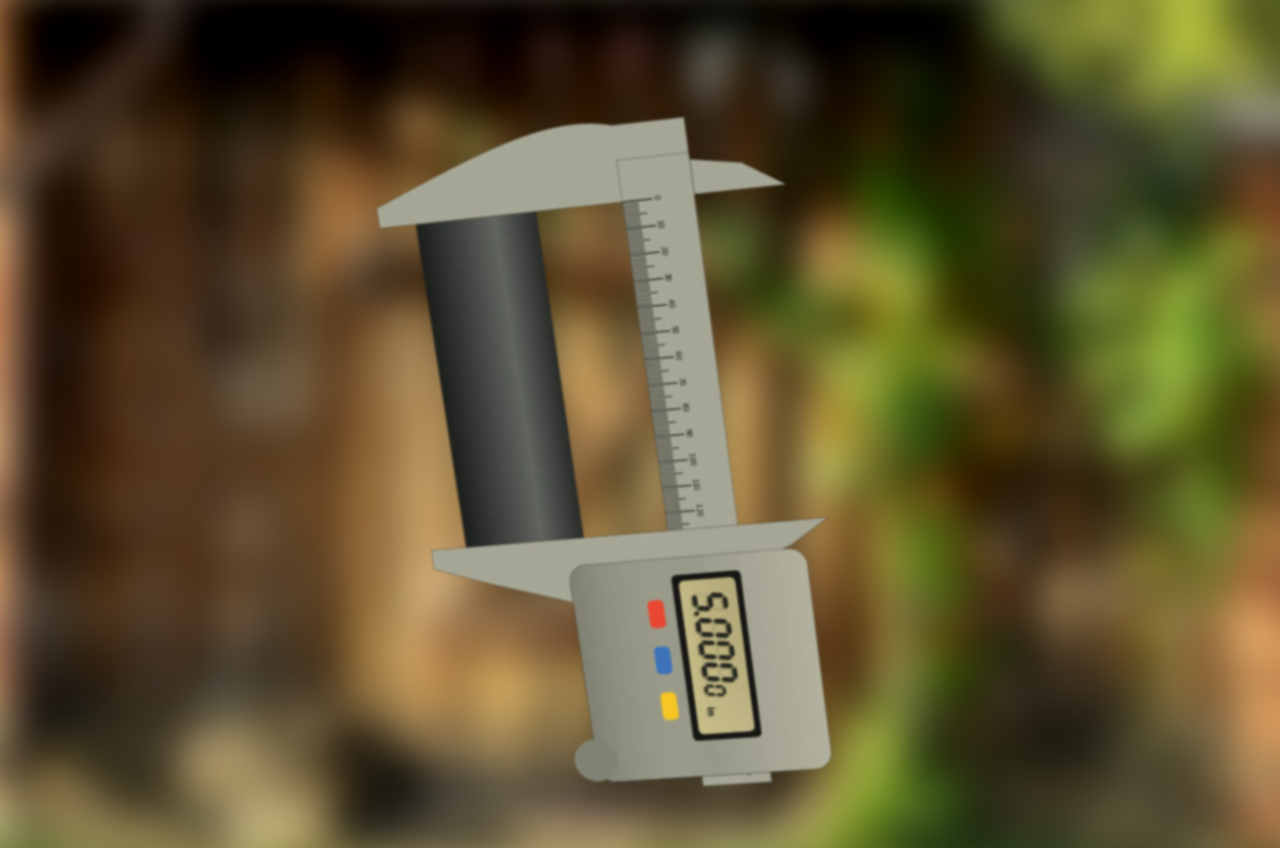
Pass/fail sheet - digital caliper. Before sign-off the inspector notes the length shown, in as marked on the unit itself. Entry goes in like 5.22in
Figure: 5.0000in
